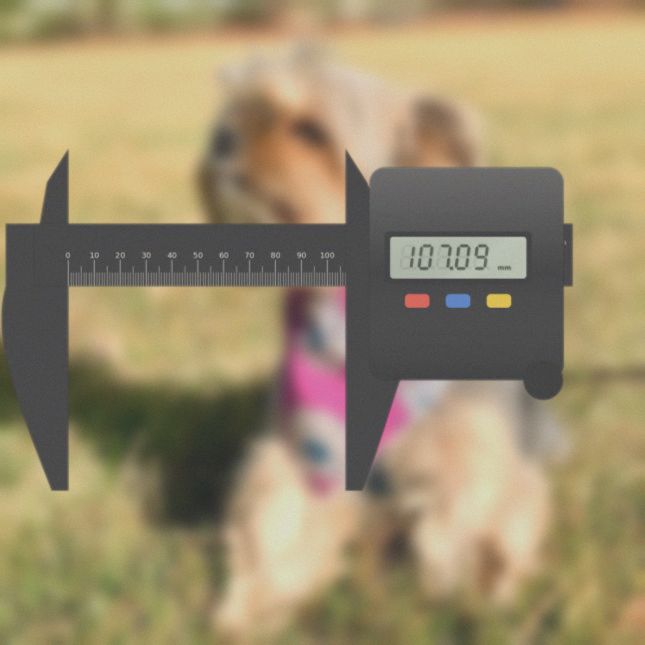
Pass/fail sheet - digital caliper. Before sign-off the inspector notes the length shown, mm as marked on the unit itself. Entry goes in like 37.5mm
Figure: 107.09mm
